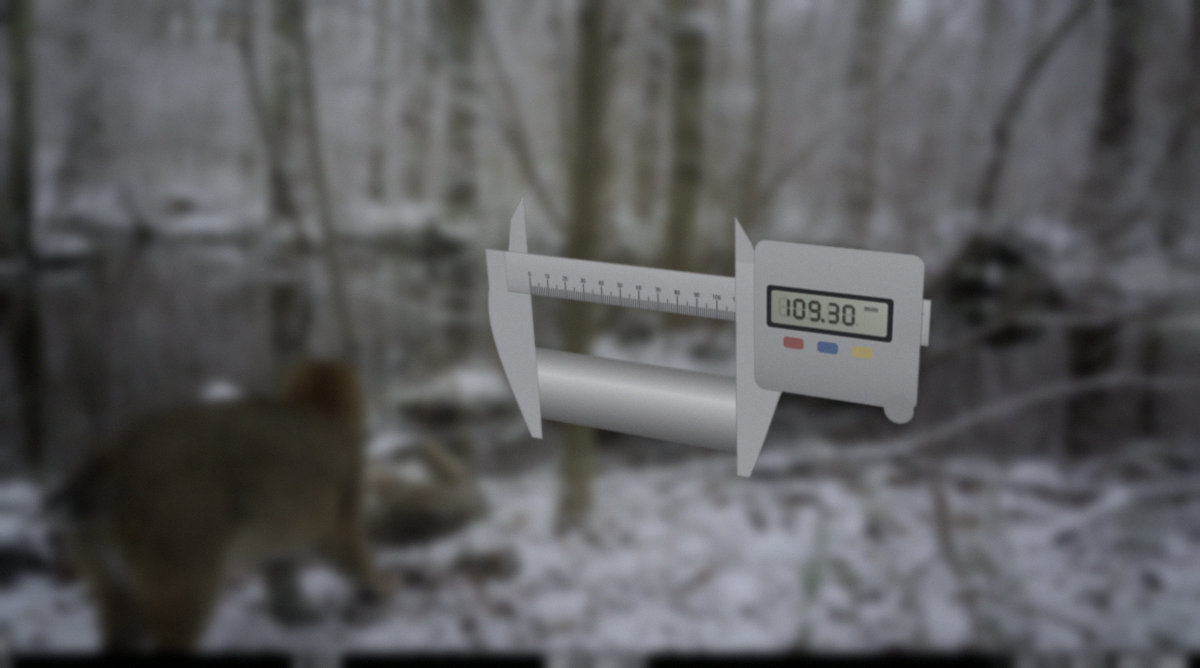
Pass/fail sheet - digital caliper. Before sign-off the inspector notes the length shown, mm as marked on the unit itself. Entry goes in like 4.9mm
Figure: 109.30mm
